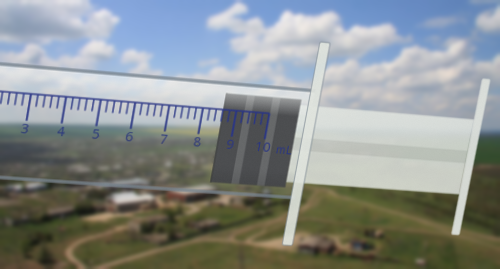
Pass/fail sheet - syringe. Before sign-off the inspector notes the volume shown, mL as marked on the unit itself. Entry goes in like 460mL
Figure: 8.6mL
